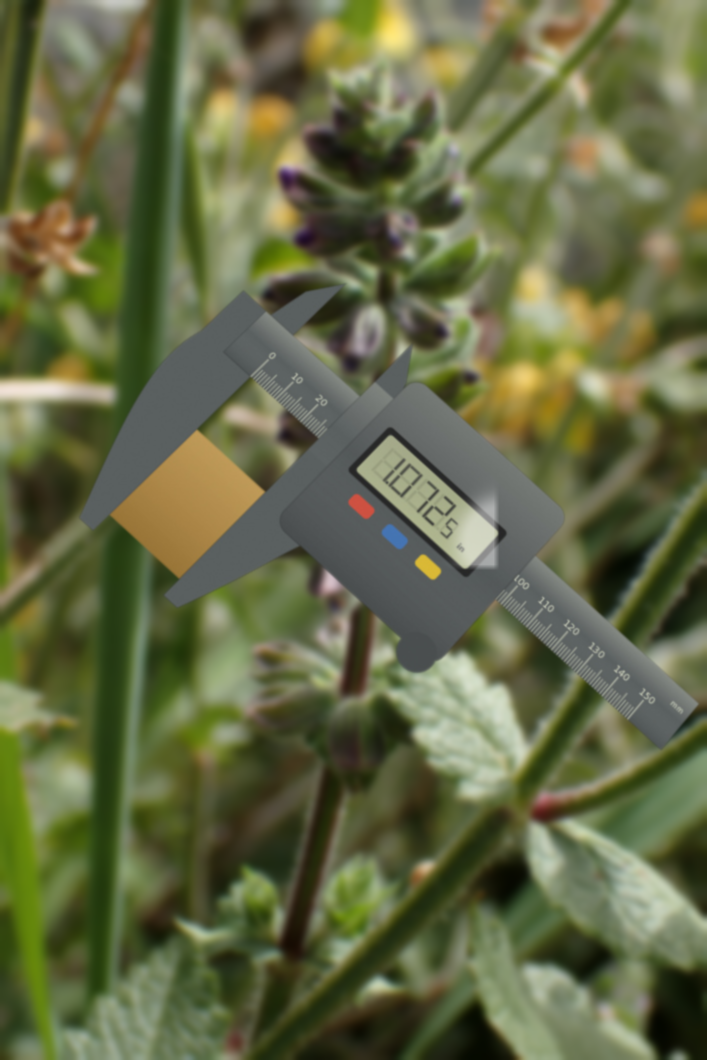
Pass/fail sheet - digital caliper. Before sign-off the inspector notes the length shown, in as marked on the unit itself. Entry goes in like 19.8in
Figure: 1.0725in
